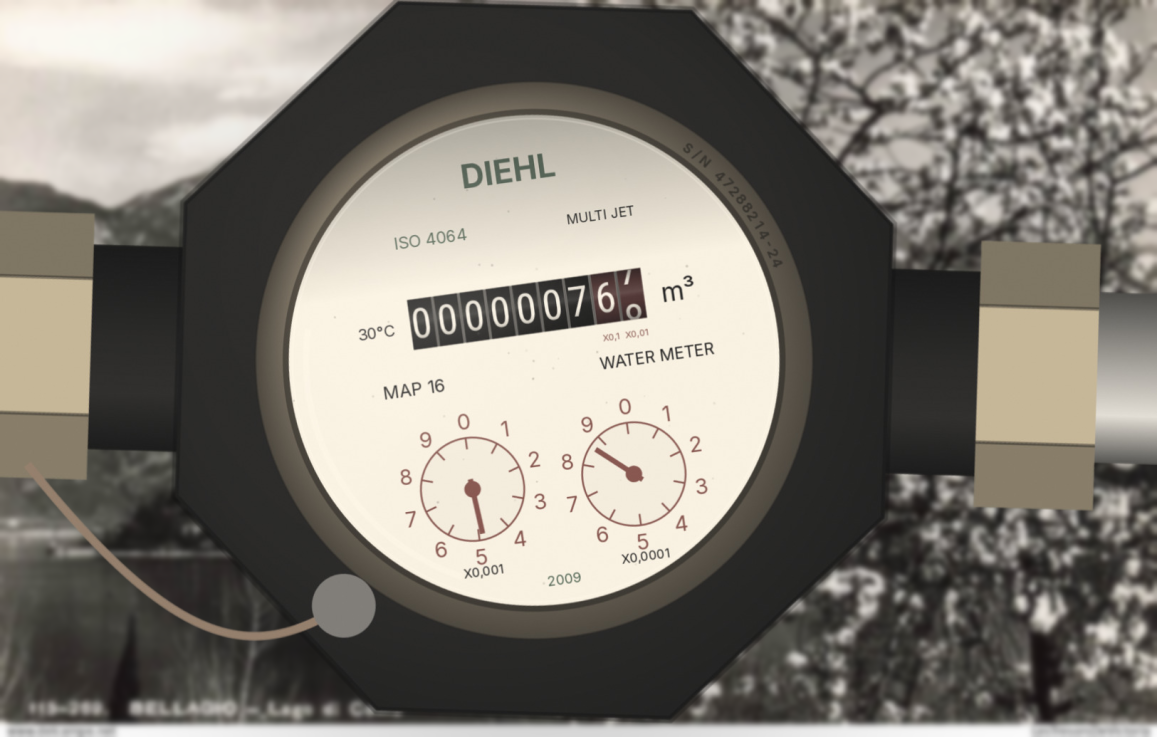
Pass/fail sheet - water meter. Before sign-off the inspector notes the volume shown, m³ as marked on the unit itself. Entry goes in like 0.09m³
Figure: 7.6748m³
